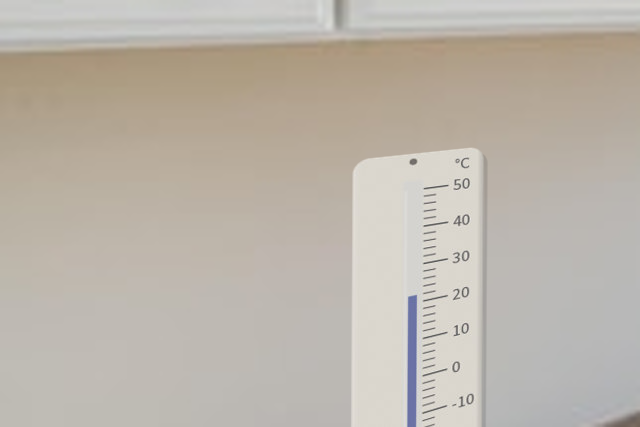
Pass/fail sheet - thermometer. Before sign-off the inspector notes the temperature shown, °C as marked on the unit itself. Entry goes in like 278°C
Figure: 22°C
